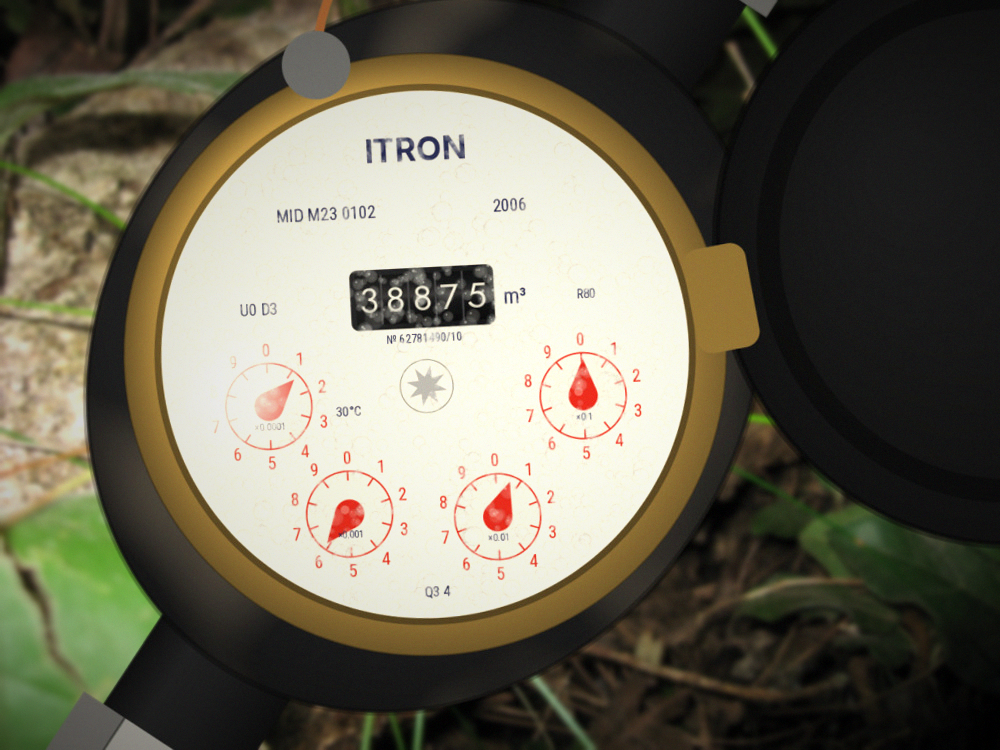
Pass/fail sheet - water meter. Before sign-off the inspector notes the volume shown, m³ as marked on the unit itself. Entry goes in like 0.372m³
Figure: 38875.0061m³
